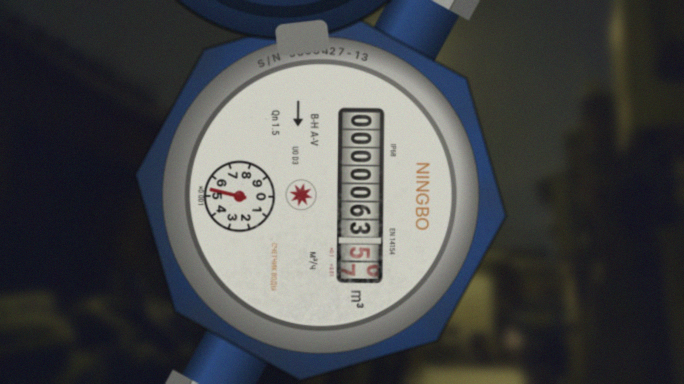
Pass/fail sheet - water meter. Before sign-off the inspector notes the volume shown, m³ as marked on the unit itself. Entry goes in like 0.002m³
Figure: 63.565m³
